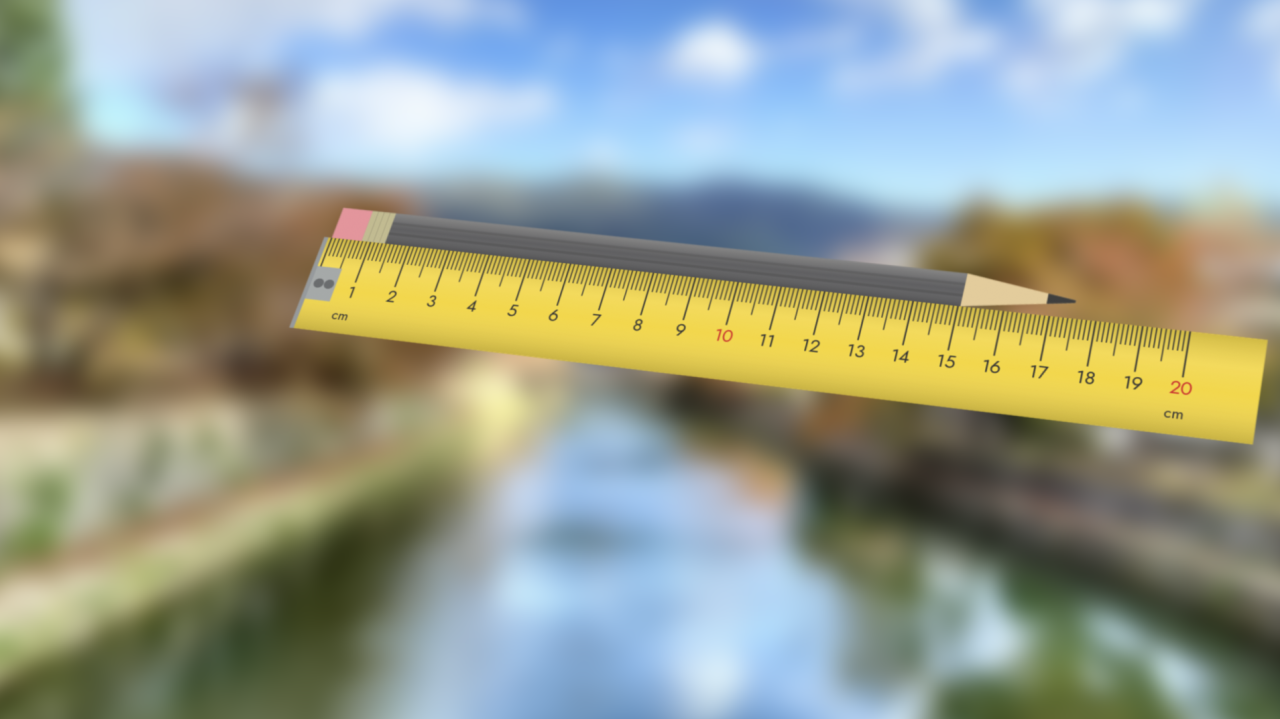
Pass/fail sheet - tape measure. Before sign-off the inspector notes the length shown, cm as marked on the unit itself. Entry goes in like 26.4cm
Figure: 17.5cm
